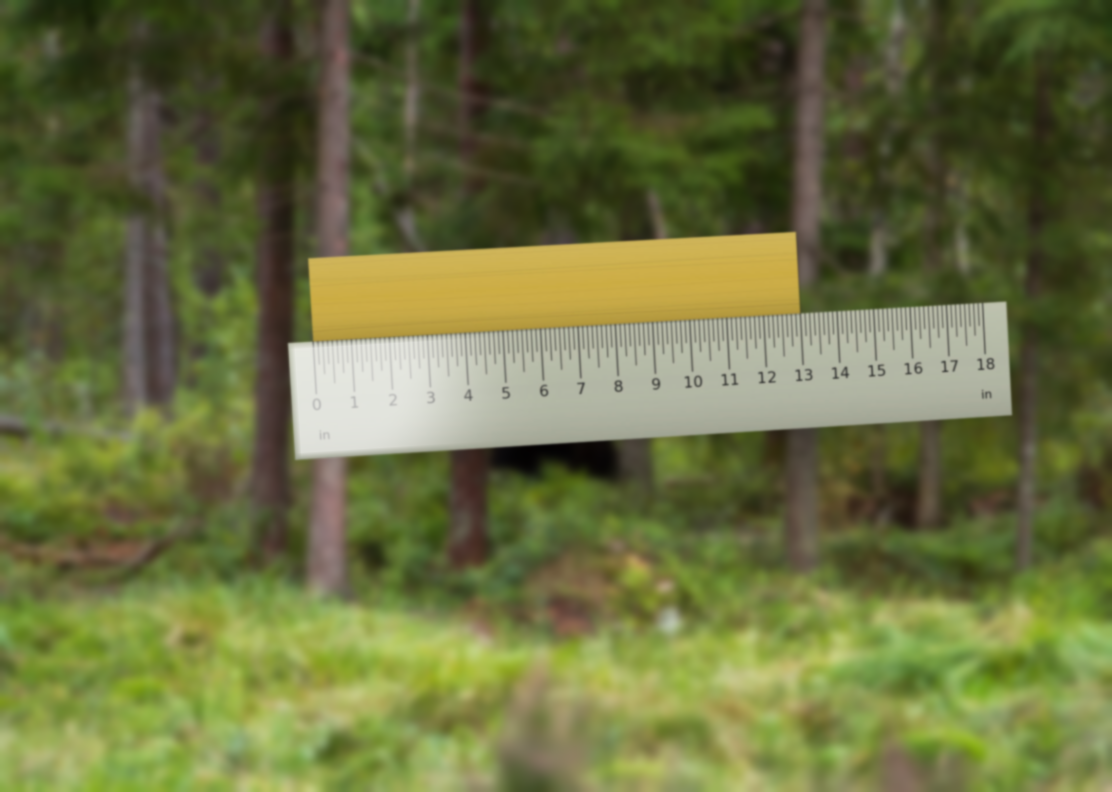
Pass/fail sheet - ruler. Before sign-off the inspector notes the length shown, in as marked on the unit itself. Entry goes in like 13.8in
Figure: 13in
